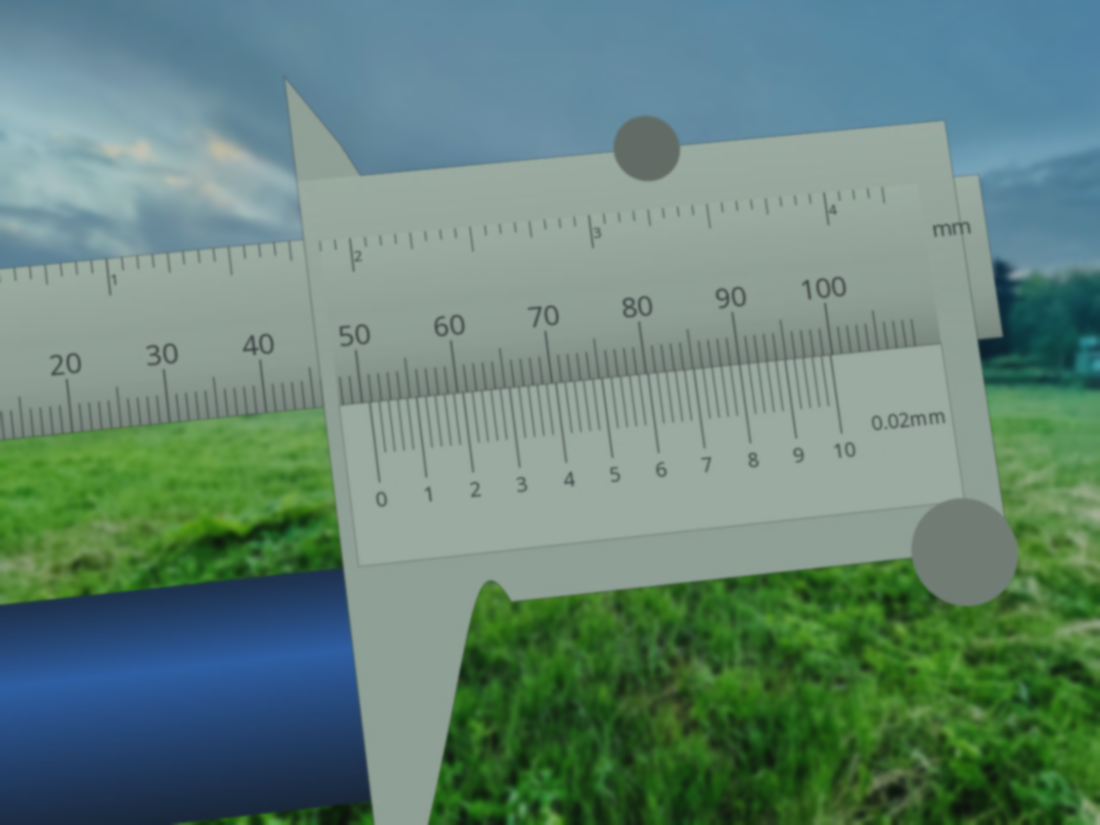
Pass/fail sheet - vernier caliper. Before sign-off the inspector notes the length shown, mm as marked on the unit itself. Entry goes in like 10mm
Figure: 50.8mm
